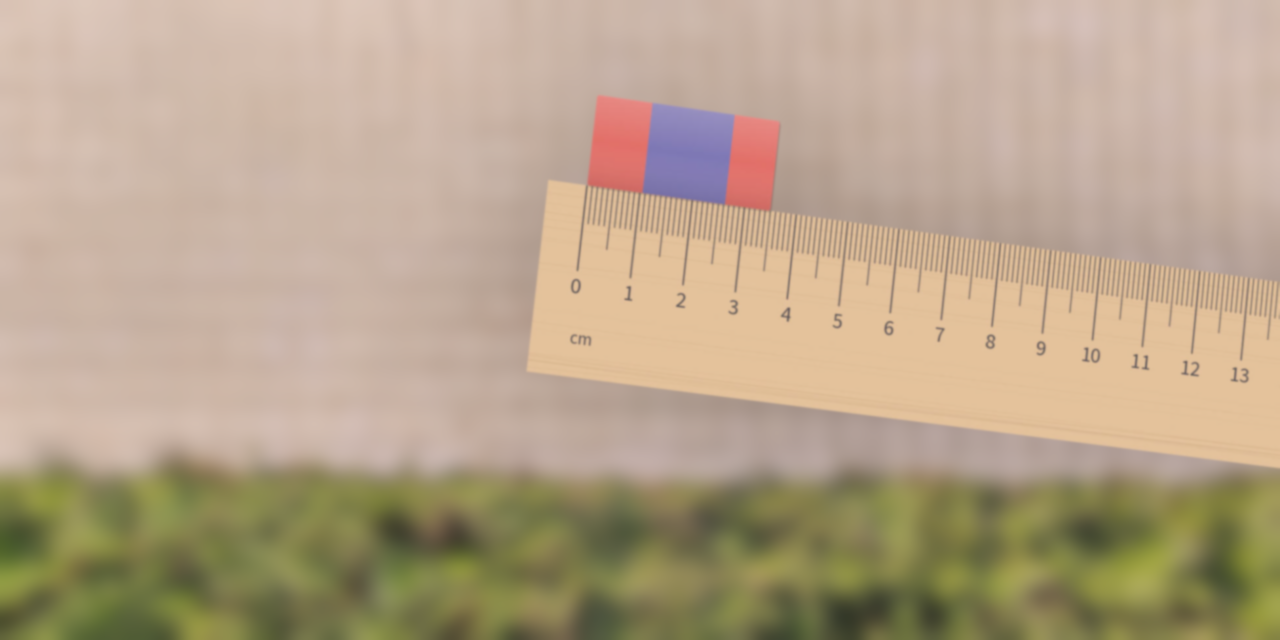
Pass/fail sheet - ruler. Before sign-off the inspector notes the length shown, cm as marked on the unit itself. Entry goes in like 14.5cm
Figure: 3.5cm
